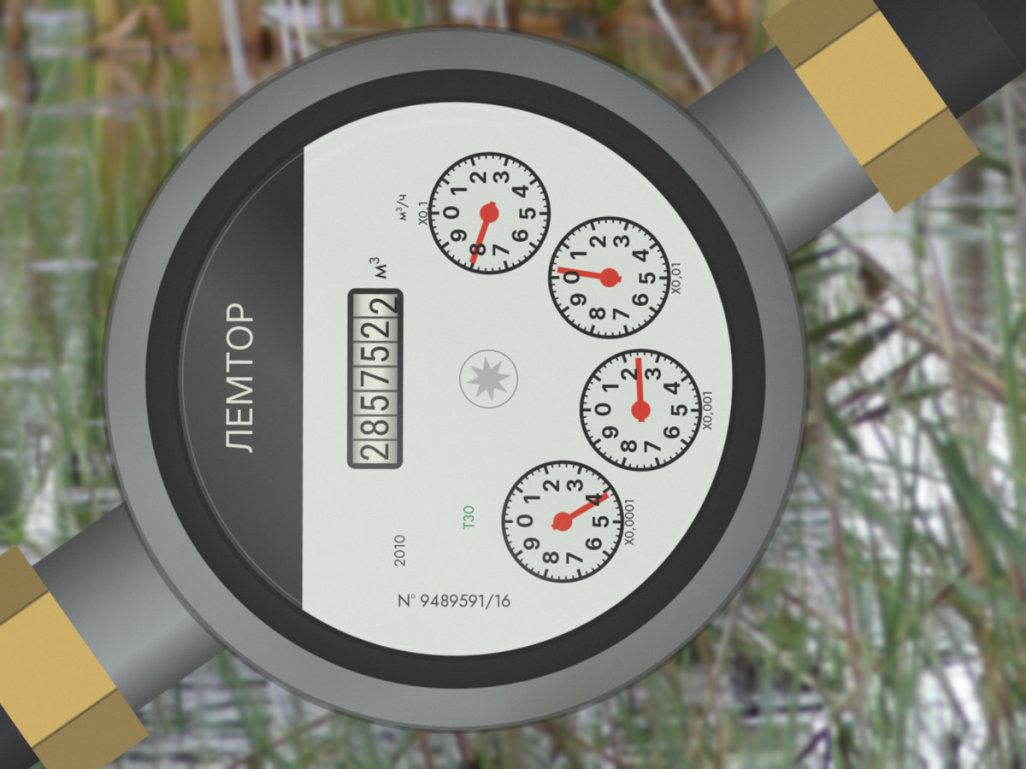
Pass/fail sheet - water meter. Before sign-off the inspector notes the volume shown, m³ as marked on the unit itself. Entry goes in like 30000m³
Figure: 2857521.8024m³
